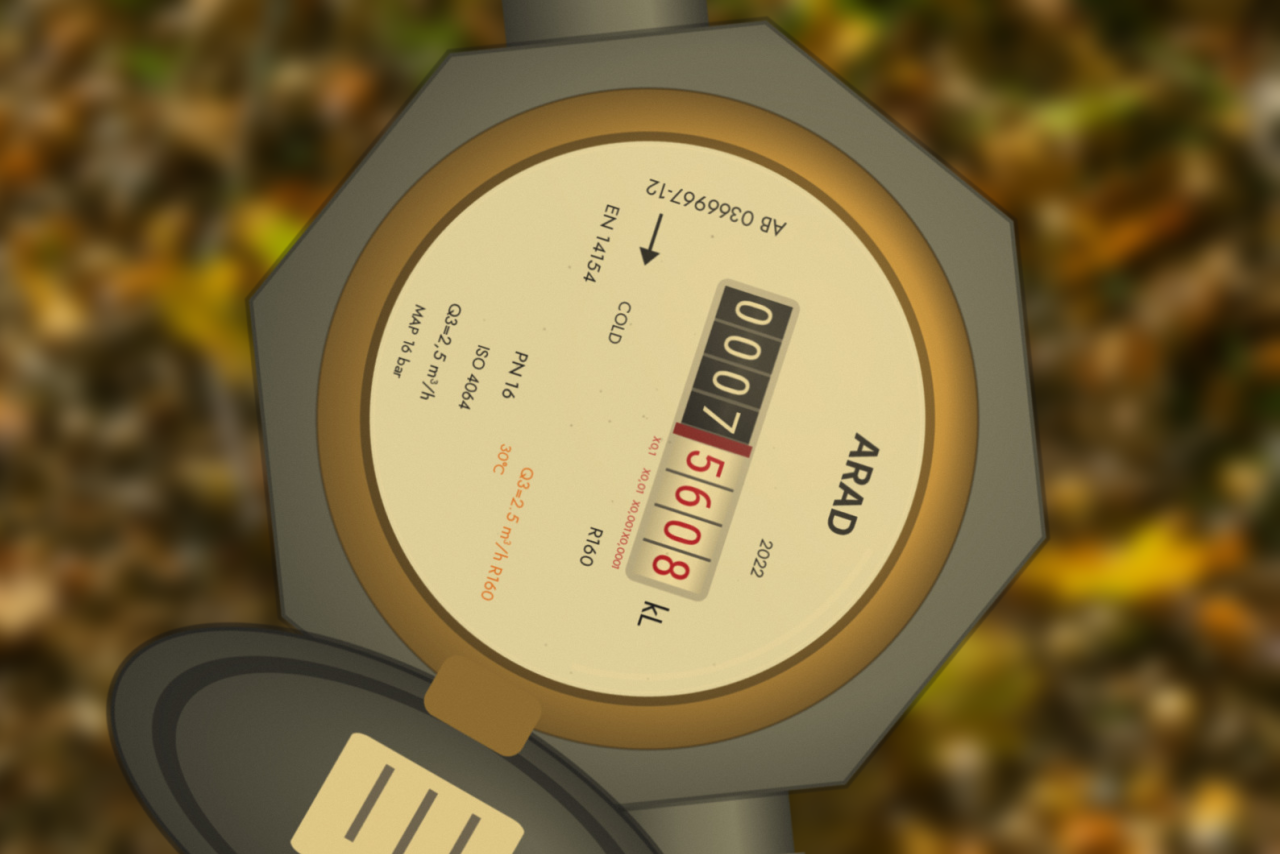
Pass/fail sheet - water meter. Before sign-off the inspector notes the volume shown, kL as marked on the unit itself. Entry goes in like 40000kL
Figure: 7.5608kL
